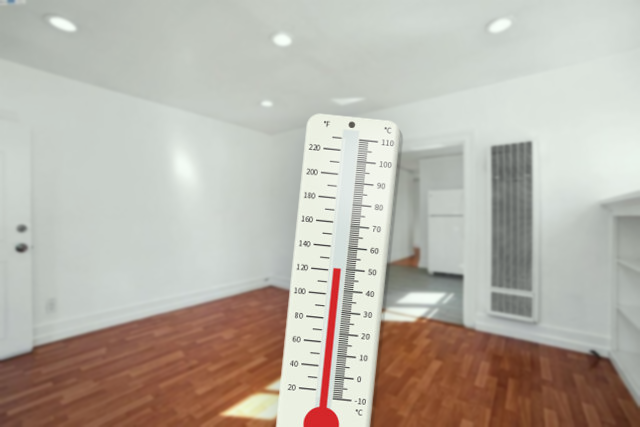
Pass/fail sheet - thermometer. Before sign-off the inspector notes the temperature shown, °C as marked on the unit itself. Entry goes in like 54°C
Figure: 50°C
